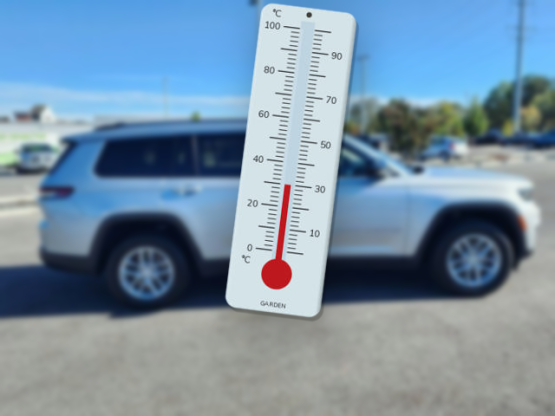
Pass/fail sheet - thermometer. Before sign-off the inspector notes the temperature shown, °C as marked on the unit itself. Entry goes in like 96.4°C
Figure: 30°C
